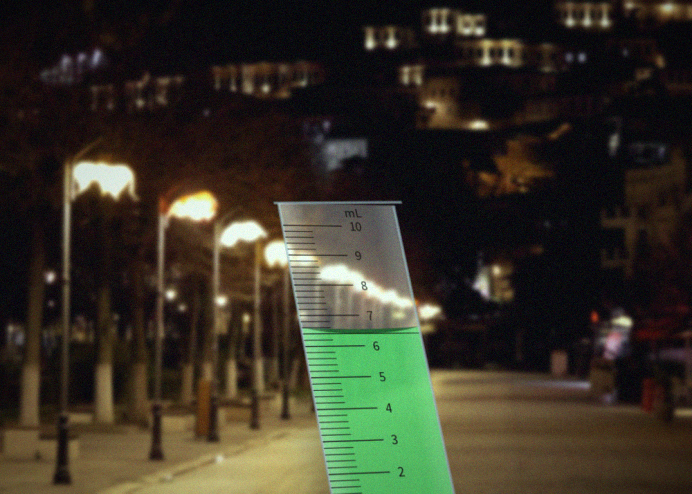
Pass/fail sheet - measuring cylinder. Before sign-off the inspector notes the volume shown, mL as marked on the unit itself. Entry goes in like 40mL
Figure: 6.4mL
